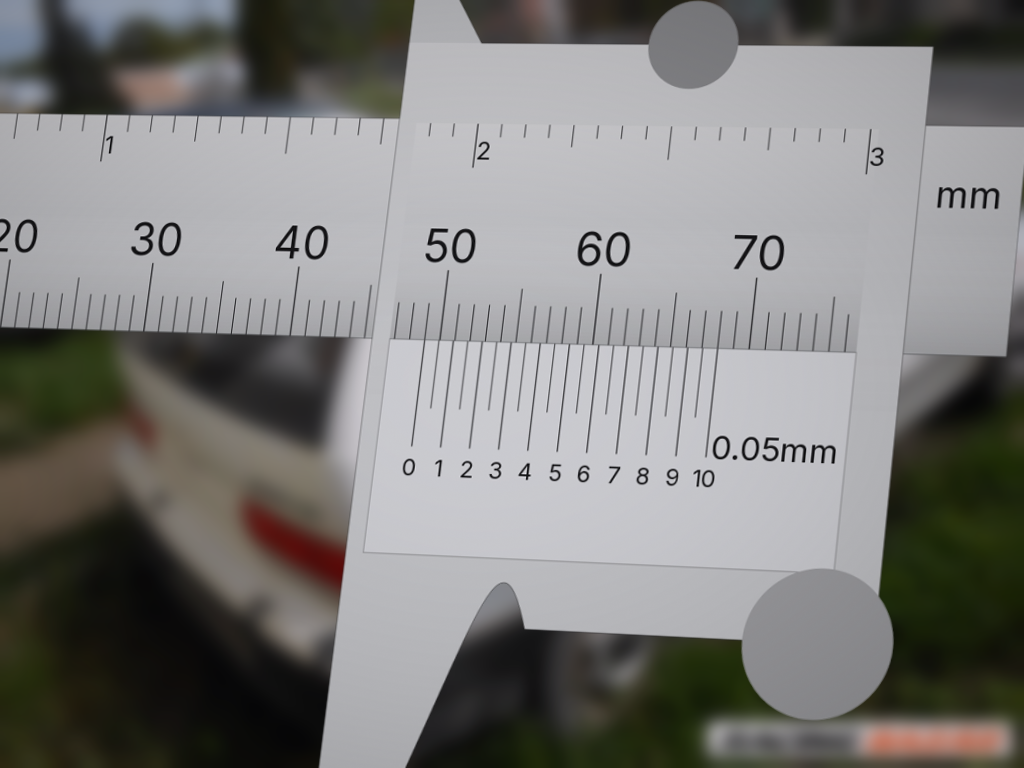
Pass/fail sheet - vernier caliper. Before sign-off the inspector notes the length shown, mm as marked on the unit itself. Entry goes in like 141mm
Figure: 49.0mm
